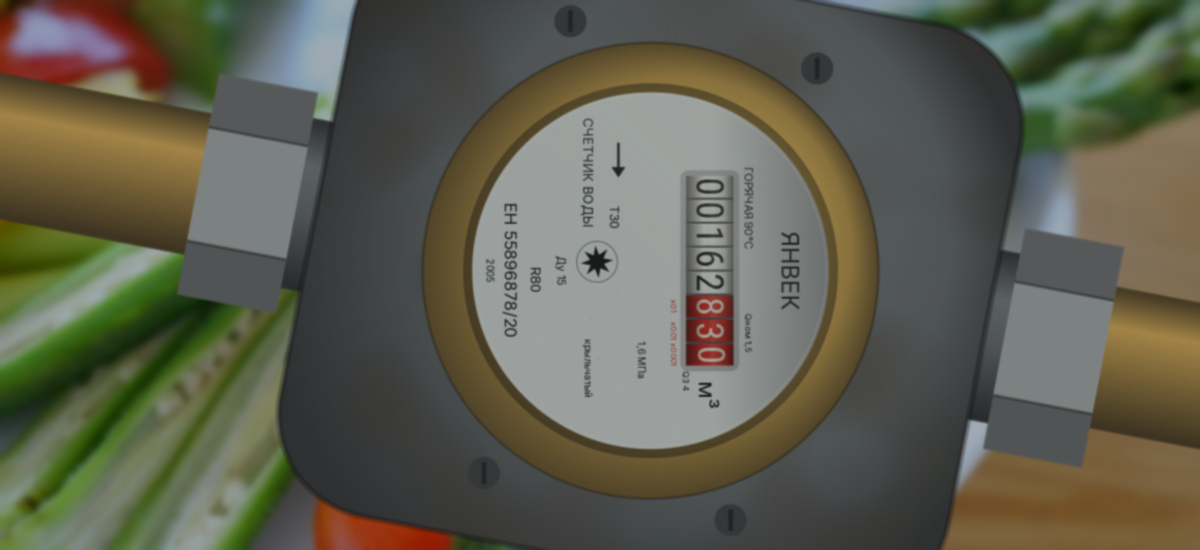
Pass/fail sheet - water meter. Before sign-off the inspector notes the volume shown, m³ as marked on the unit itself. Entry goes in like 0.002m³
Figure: 162.830m³
